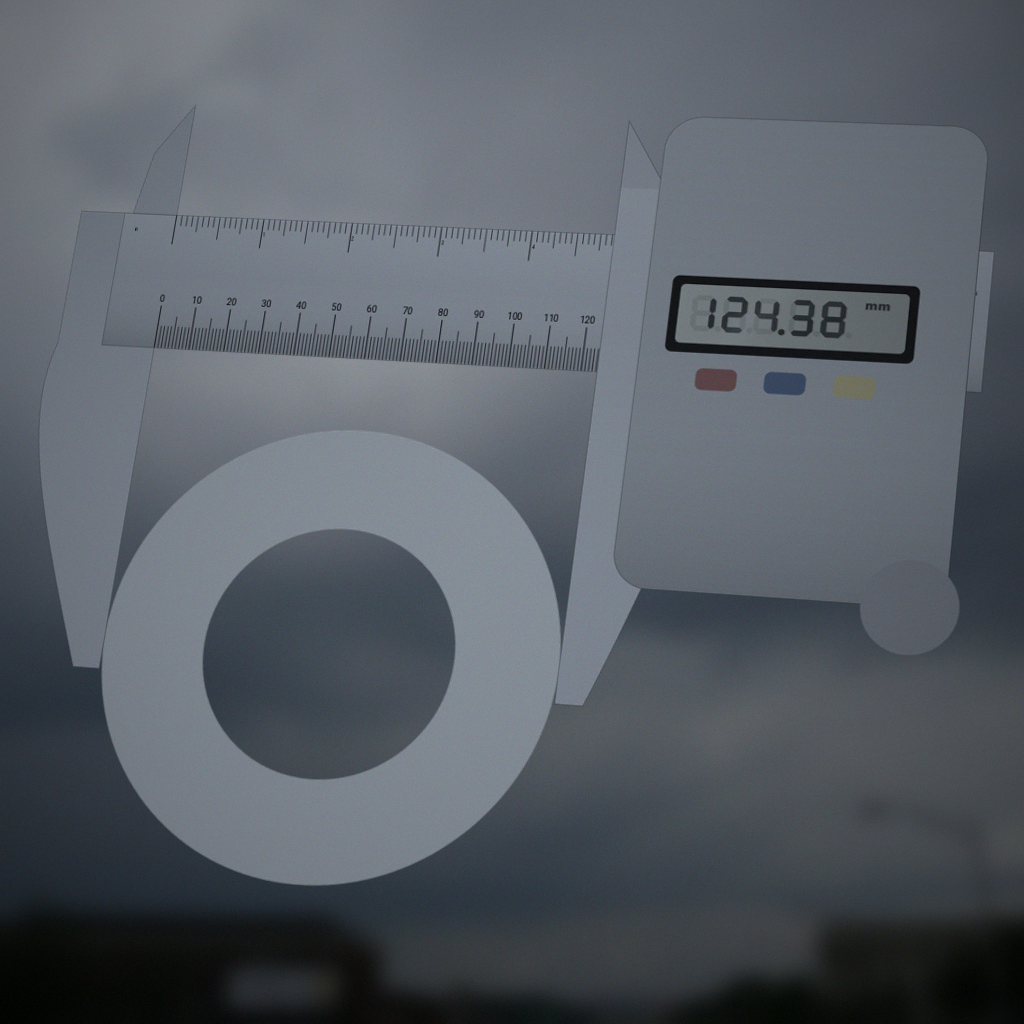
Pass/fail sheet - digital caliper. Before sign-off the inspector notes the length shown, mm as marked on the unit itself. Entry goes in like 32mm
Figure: 124.38mm
